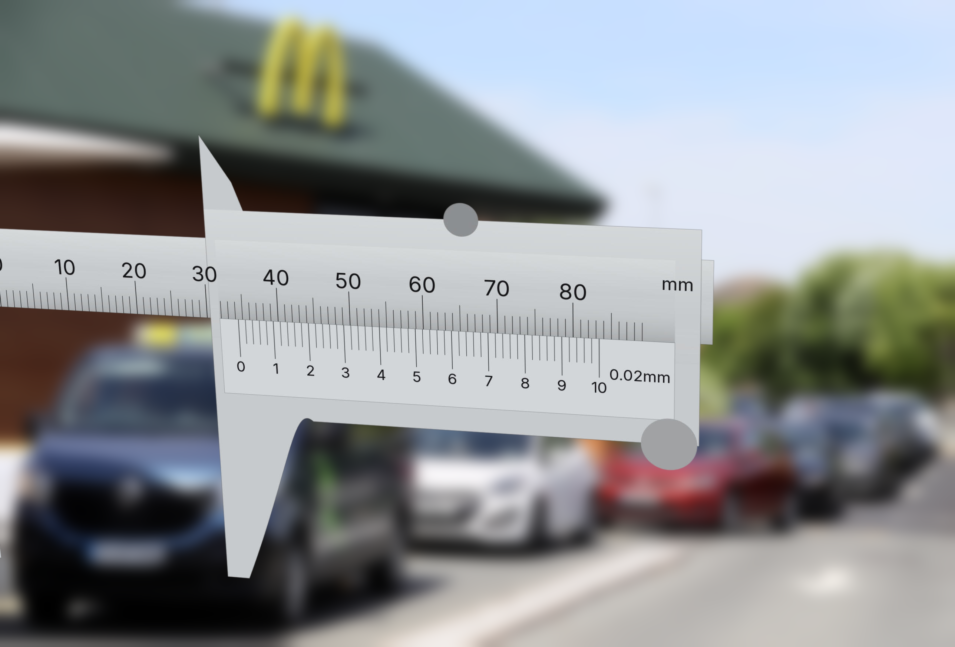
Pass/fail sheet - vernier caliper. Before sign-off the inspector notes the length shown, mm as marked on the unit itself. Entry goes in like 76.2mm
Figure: 34.4mm
